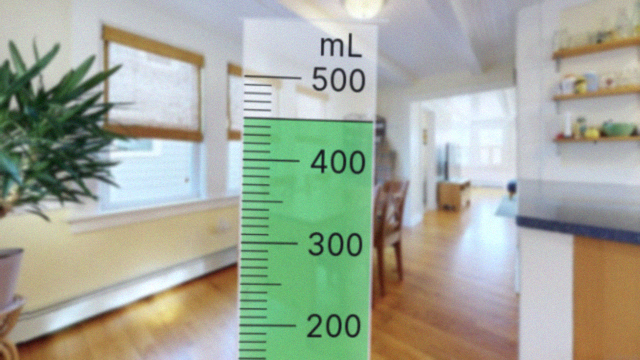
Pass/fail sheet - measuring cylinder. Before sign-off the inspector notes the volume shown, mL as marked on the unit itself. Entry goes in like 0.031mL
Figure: 450mL
